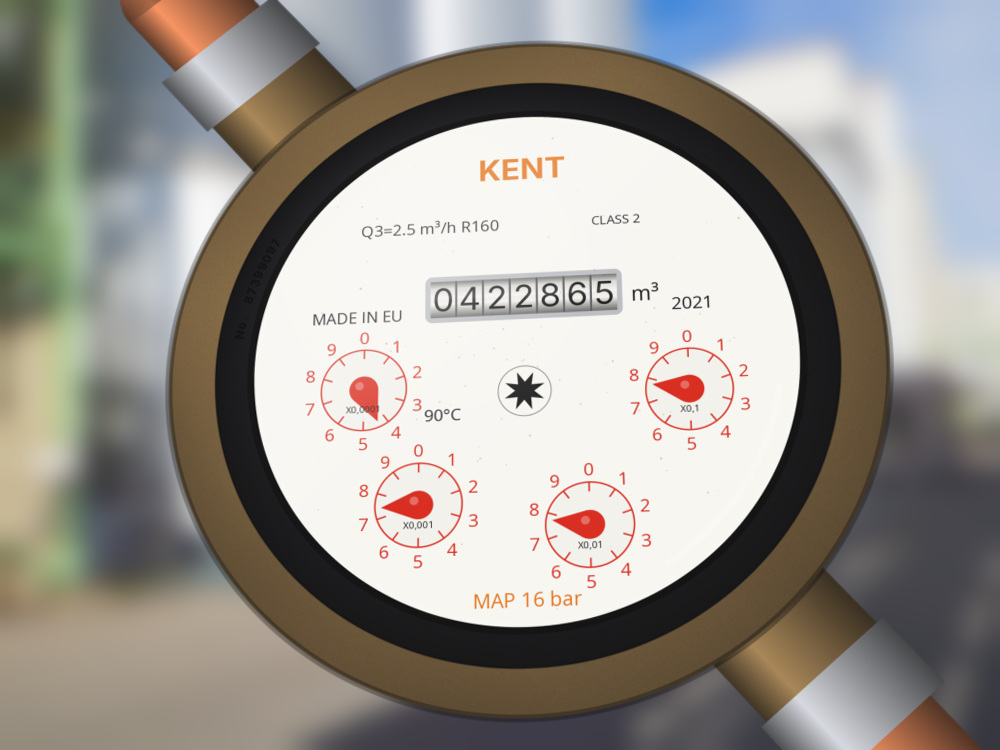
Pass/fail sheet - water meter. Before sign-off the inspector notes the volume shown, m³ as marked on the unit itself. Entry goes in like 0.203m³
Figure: 422865.7774m³
